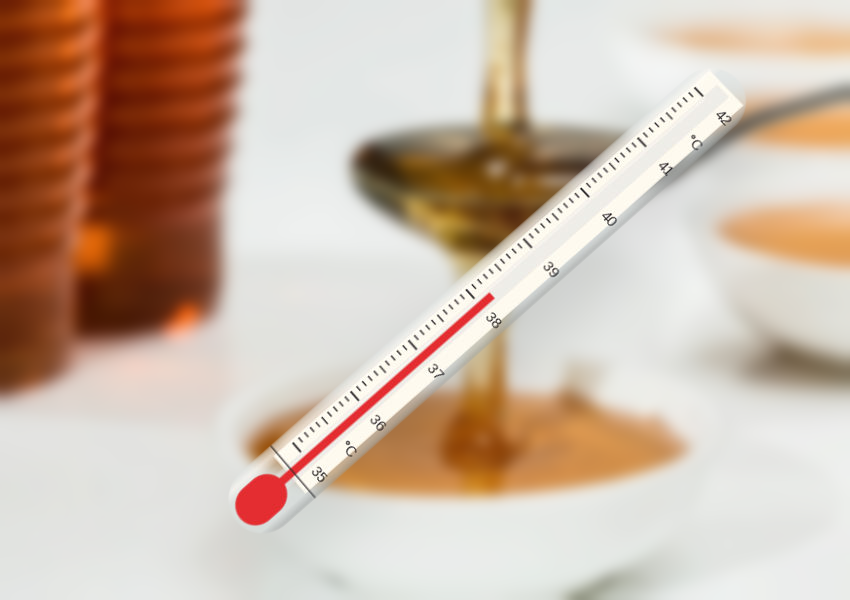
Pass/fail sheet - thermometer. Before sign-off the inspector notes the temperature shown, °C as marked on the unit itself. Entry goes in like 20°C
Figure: 38.2°C
